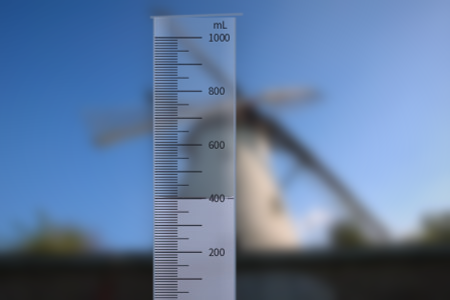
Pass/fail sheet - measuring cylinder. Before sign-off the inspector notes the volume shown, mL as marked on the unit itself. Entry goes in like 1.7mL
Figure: 400mL
